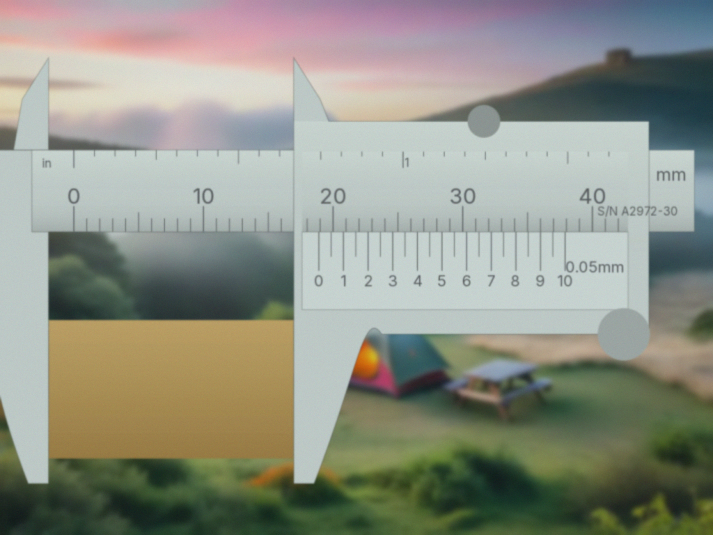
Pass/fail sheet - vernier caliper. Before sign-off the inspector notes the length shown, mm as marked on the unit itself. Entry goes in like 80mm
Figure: 18.9mm
